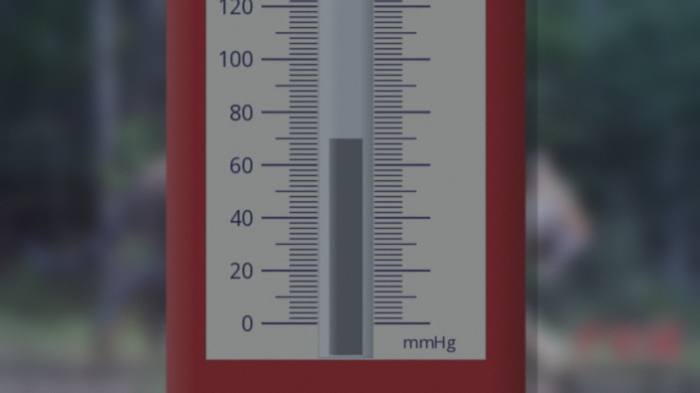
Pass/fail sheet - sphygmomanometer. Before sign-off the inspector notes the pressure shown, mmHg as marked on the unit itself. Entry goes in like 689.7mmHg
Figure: 70mmHg
